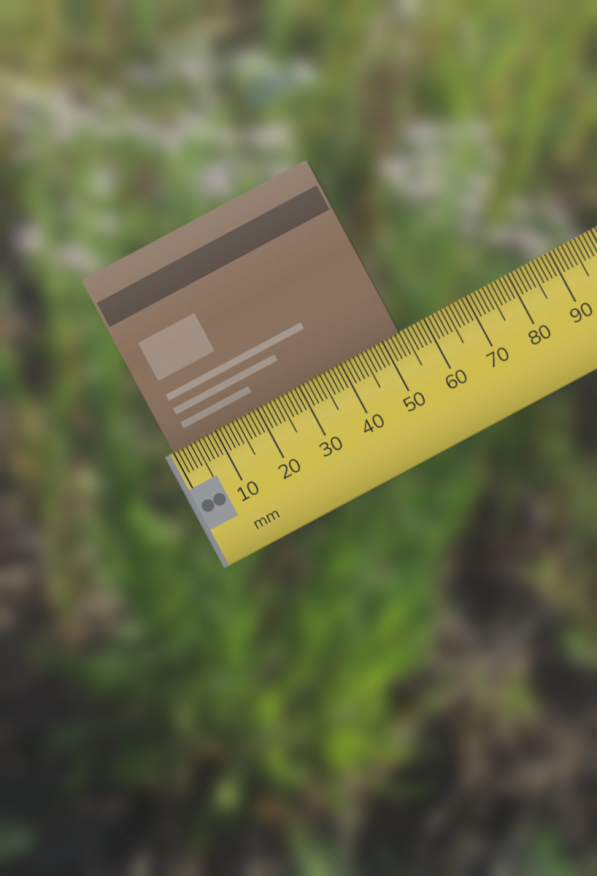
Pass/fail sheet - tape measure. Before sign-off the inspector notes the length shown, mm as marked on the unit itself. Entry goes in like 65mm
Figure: 54mm
